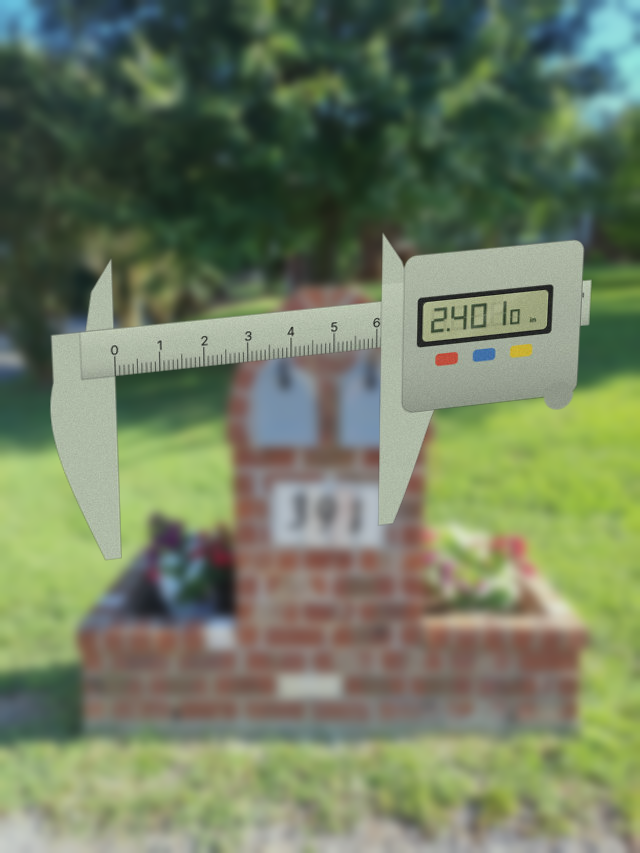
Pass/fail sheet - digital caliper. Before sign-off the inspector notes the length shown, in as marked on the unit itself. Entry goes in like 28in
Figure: 2.4010in
